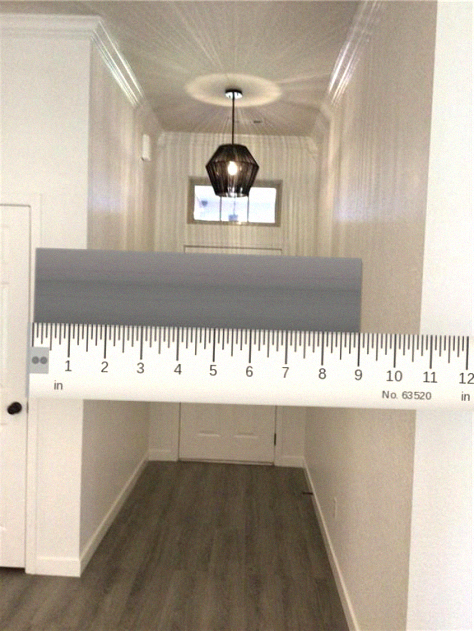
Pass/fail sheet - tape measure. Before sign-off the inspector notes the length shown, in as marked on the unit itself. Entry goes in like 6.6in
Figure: 9in
